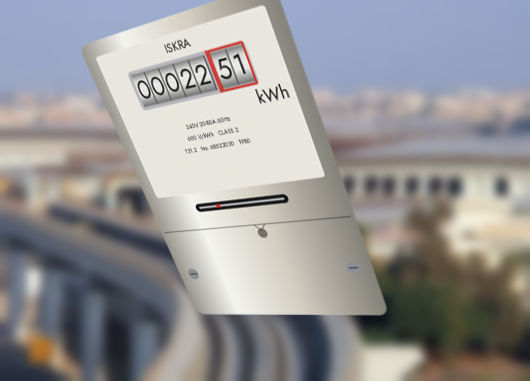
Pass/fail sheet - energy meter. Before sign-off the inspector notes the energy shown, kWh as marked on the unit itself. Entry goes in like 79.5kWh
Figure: 22.51kWh
